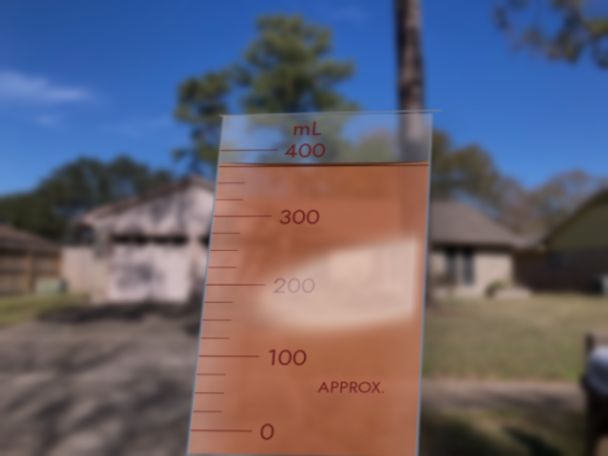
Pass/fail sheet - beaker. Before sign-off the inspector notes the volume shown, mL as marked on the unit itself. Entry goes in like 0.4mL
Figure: 375mL
